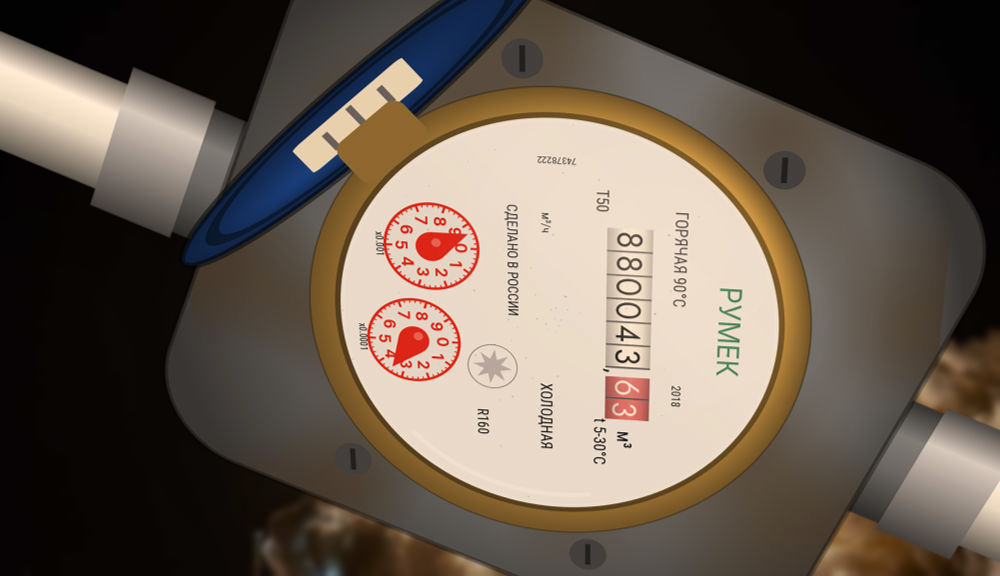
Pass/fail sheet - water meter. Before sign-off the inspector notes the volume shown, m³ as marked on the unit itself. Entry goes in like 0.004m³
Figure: 880043.6293m³
